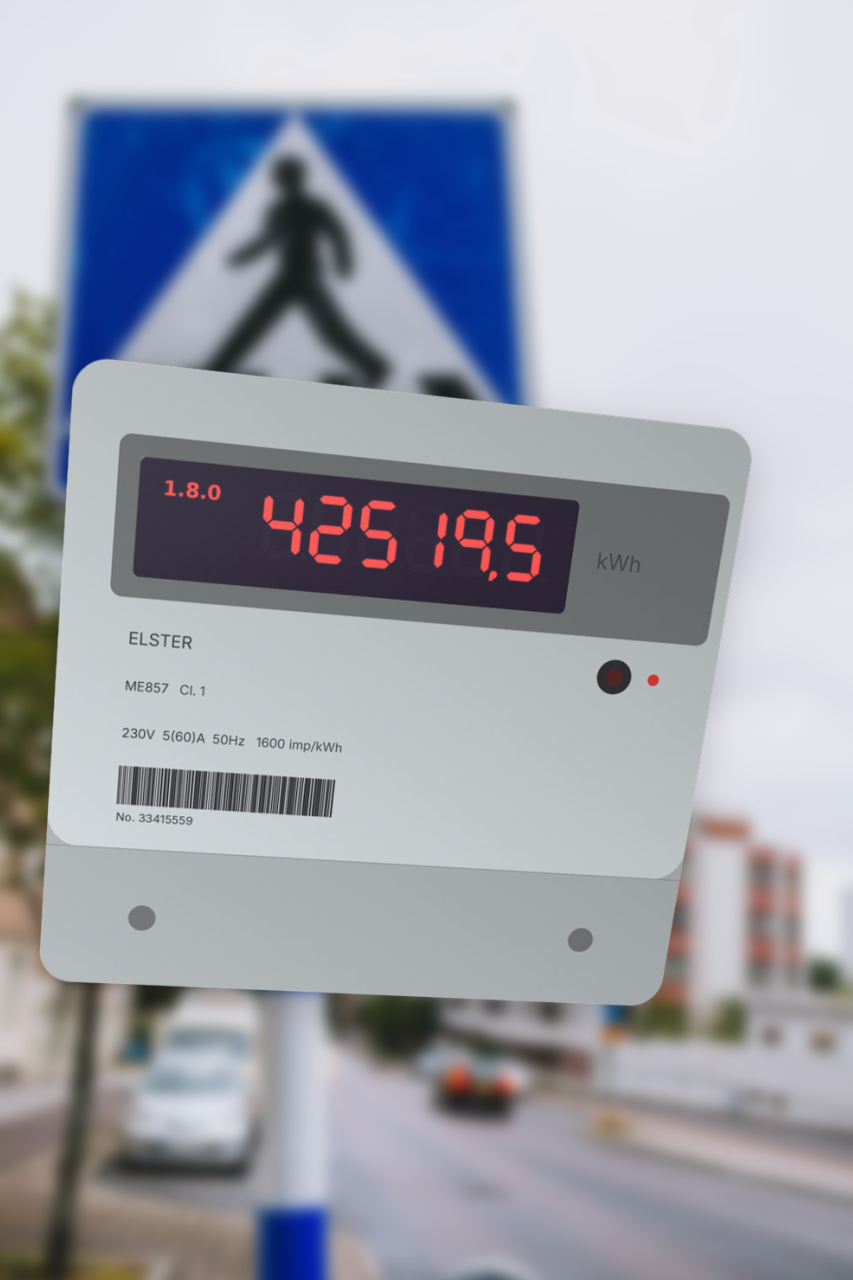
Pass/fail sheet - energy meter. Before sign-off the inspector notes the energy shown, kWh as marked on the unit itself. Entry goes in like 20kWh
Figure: 42519.5kWh
